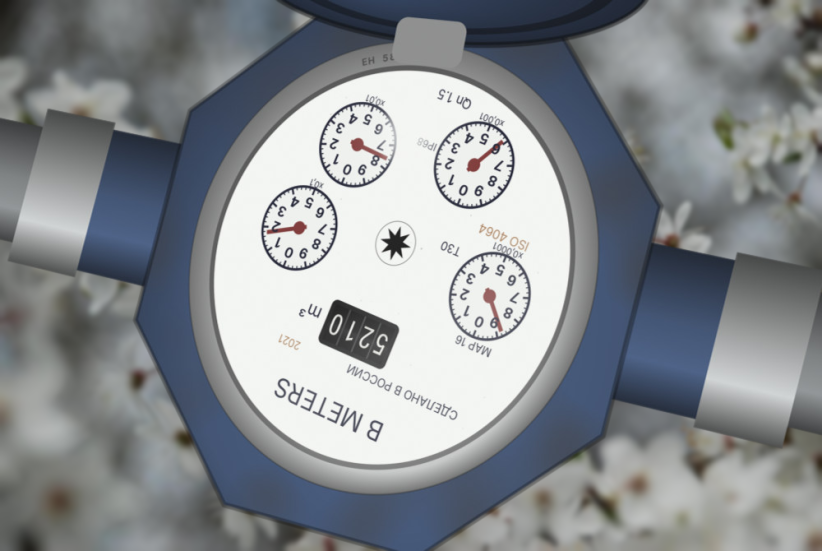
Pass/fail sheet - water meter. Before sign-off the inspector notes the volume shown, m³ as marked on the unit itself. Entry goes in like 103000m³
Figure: 5210.1758m³
